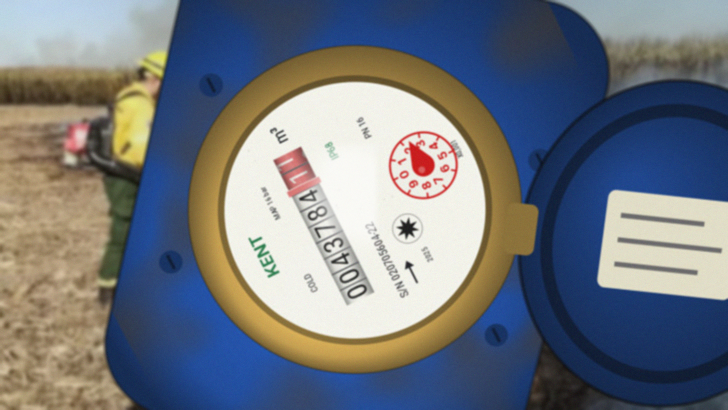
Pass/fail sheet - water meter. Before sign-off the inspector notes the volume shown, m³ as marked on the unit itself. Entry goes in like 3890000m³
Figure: 43784.112m³
